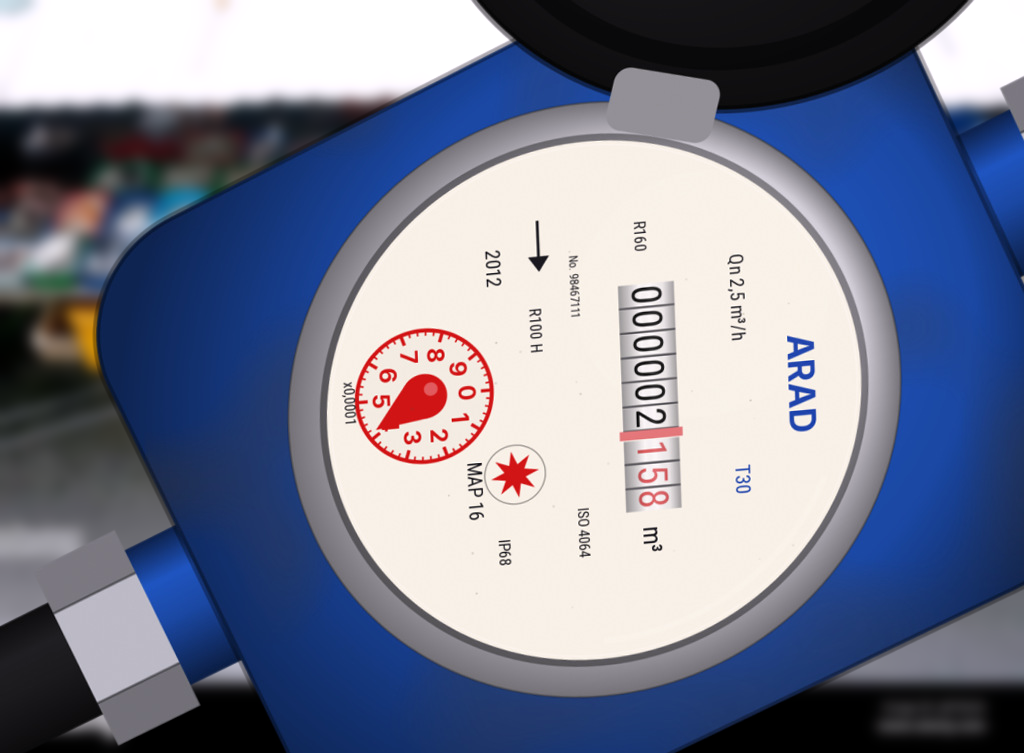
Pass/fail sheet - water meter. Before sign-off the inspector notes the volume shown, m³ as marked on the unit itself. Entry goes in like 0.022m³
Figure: 2.1584m³
